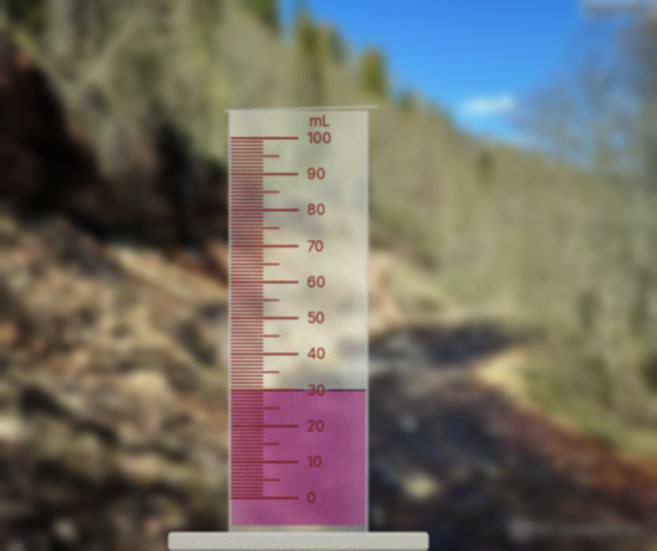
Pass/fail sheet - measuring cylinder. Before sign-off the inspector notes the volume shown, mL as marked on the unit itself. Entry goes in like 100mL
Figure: 30mL
